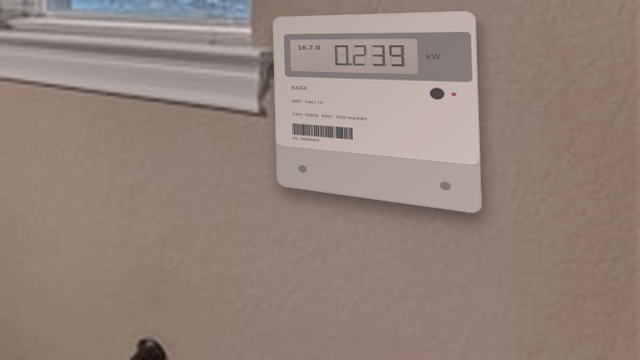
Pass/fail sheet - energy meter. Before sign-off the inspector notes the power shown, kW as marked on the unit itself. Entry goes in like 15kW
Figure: 0.239kW
